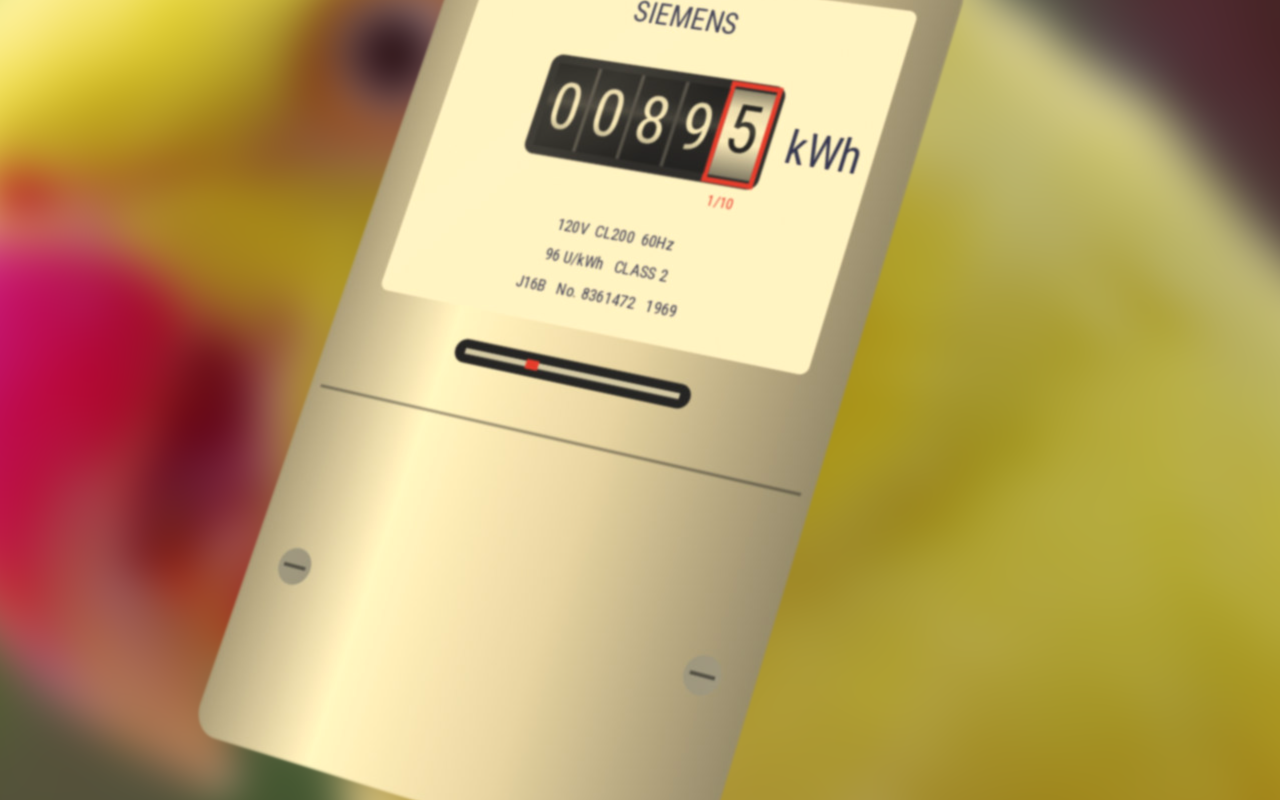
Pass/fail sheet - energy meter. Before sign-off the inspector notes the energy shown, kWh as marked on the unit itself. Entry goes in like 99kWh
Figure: 89.5kWh
